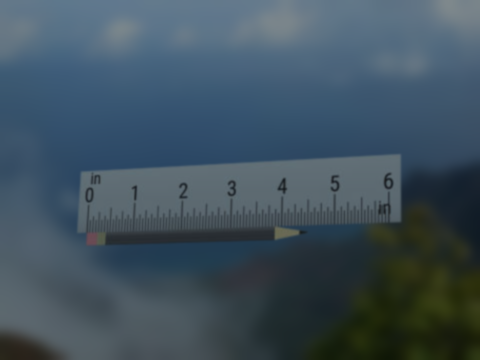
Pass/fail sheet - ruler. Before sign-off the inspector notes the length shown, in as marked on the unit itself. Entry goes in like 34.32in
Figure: 4.5in
